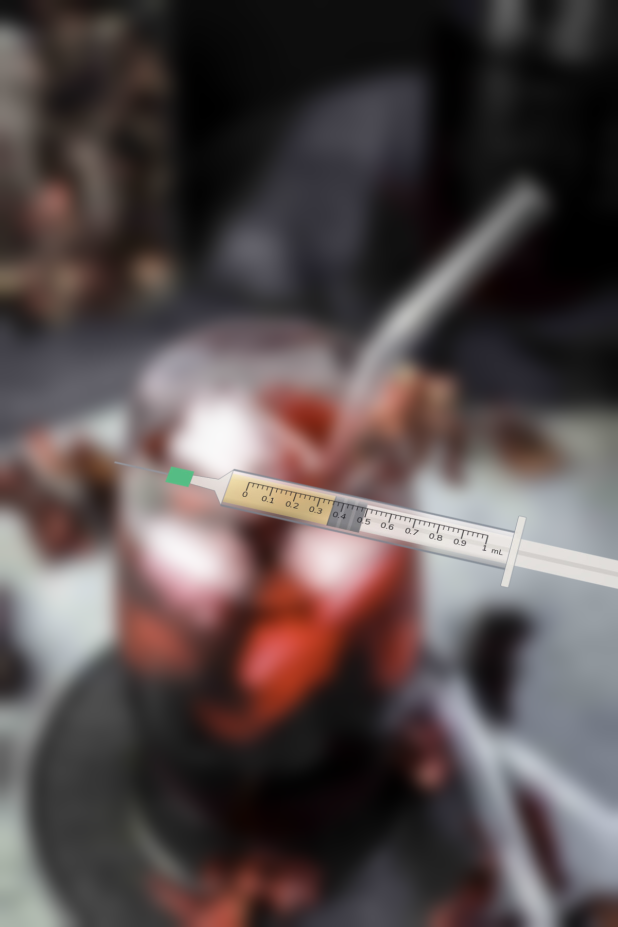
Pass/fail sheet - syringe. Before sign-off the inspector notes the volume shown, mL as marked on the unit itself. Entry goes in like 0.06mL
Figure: 0.36mL
